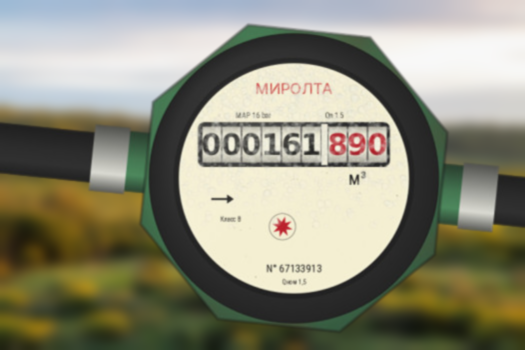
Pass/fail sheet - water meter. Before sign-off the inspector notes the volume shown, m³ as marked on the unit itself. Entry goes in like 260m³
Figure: 161.890m³
